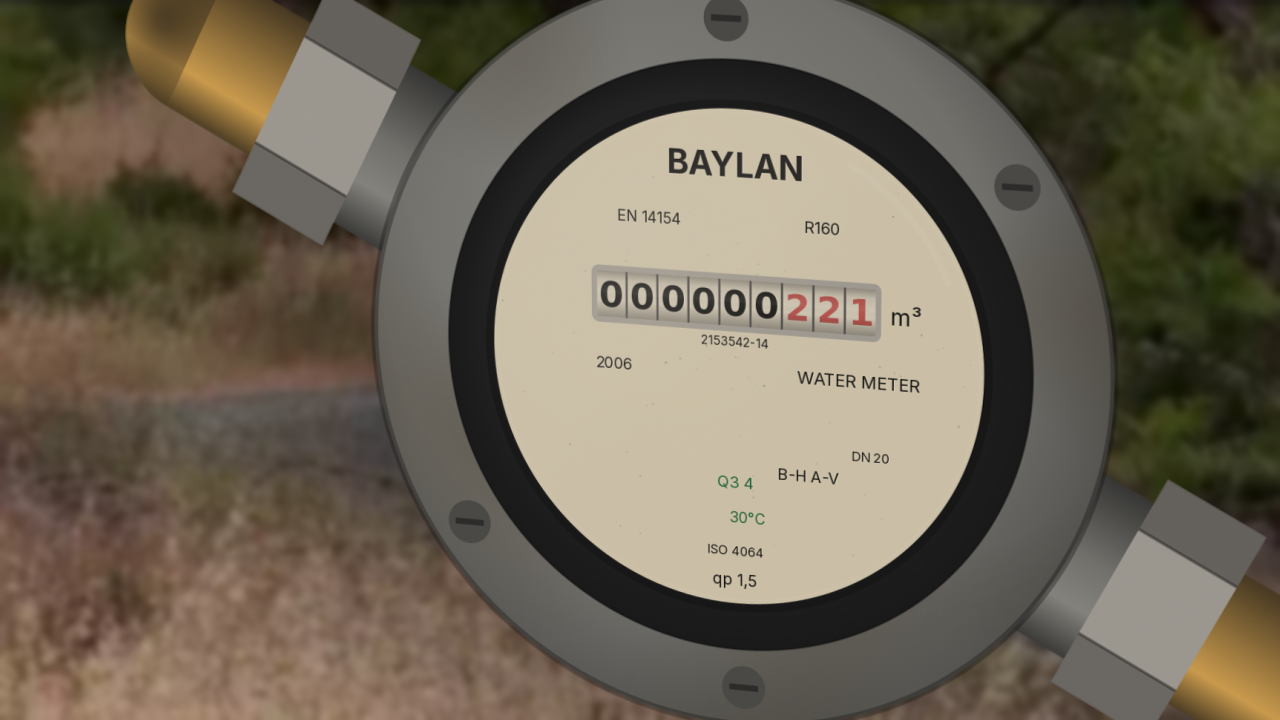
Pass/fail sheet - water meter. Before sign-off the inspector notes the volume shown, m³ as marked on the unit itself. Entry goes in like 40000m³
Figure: 0.221m³
